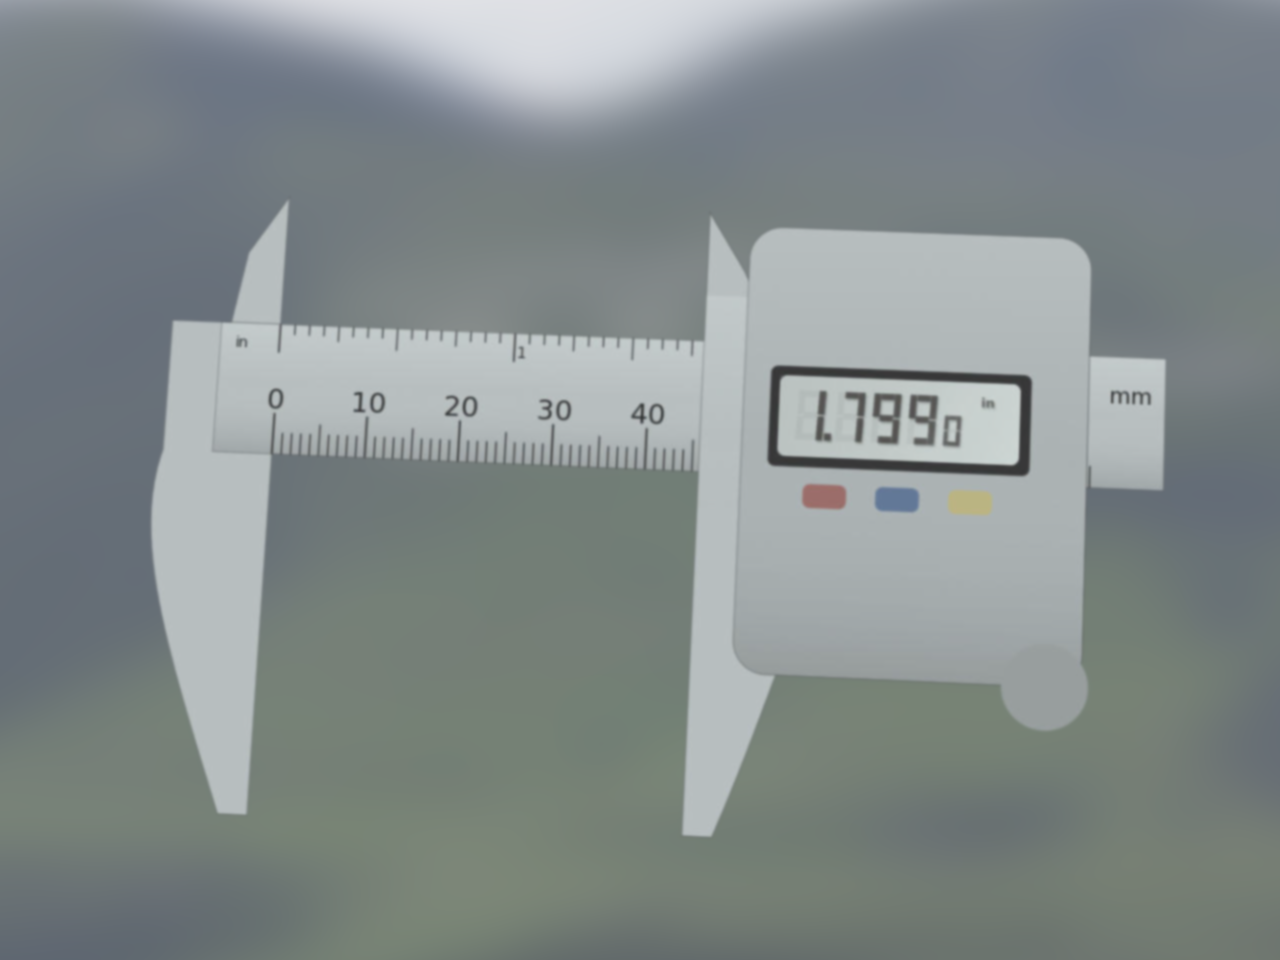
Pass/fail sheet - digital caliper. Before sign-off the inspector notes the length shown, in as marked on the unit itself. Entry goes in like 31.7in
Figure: 1.7990in
